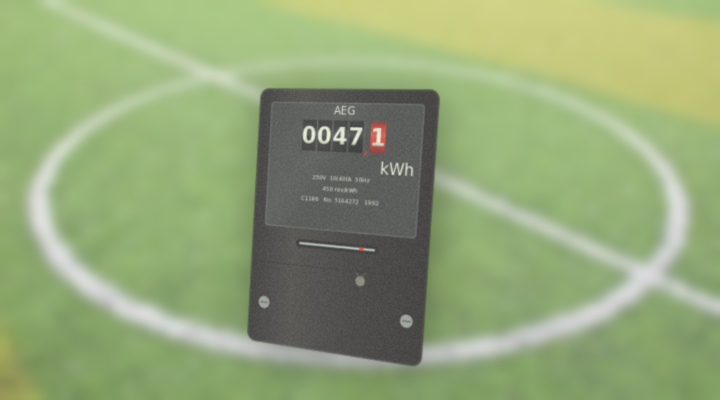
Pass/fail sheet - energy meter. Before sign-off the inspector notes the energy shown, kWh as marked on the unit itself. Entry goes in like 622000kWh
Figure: 47.1kWh
